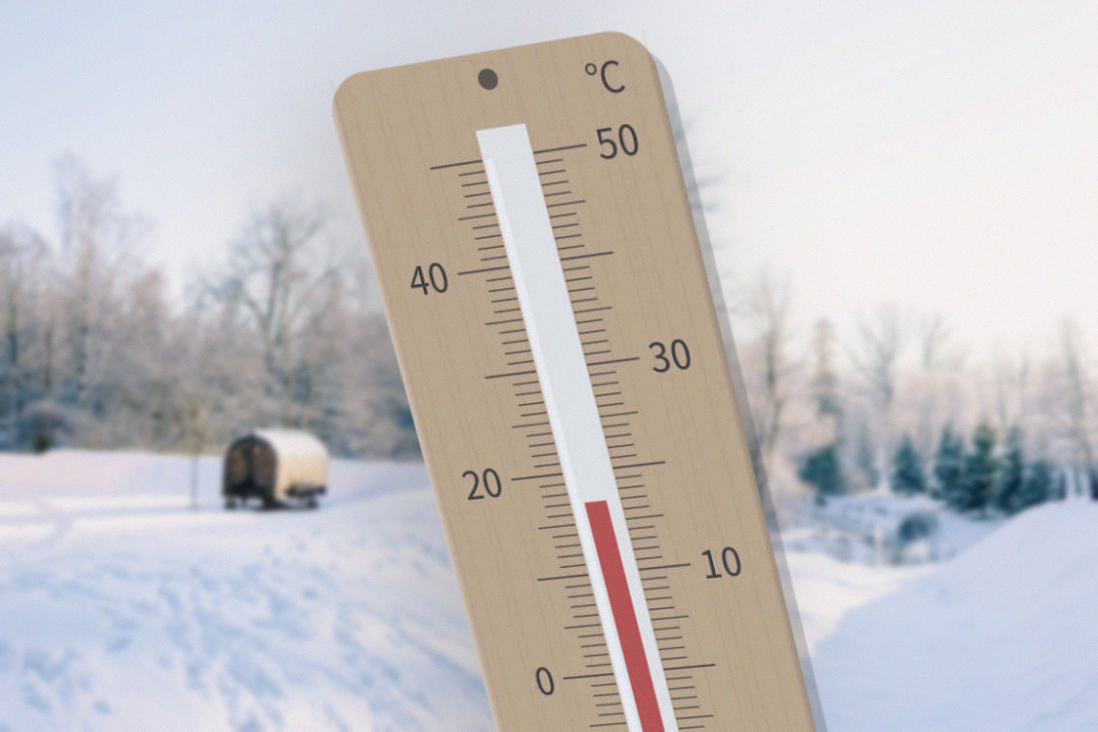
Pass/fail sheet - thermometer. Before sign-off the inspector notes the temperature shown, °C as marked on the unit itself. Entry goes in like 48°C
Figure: 17°C
